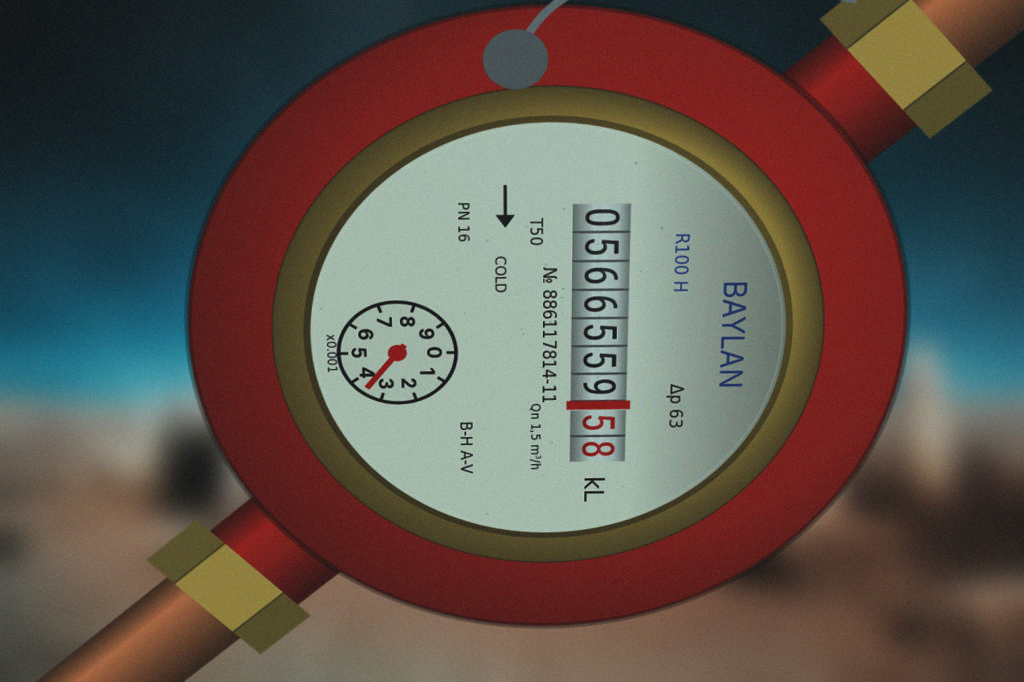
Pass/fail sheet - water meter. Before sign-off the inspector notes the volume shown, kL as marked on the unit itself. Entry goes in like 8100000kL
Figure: 566559.583kL
